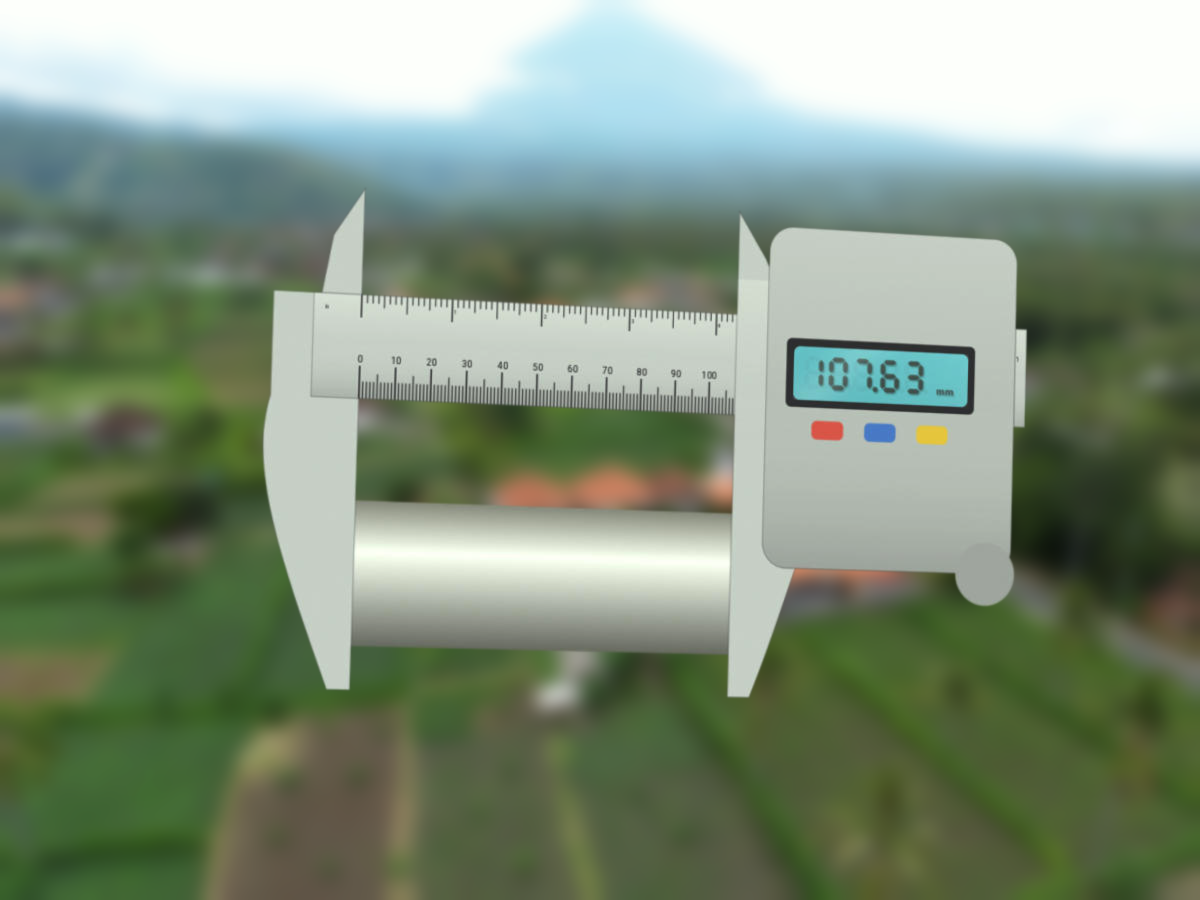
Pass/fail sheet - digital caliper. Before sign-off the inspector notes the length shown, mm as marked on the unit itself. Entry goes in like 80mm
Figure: 107.63mm
